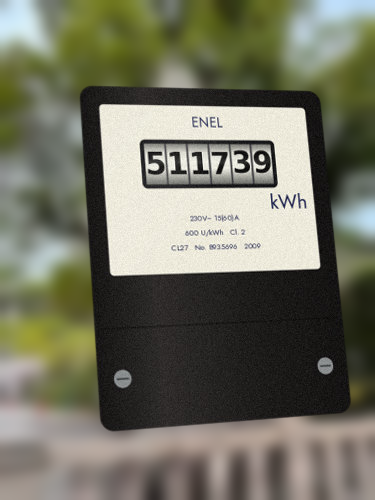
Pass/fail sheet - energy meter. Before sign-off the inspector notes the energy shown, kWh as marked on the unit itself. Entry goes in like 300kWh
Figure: 511739kWh
